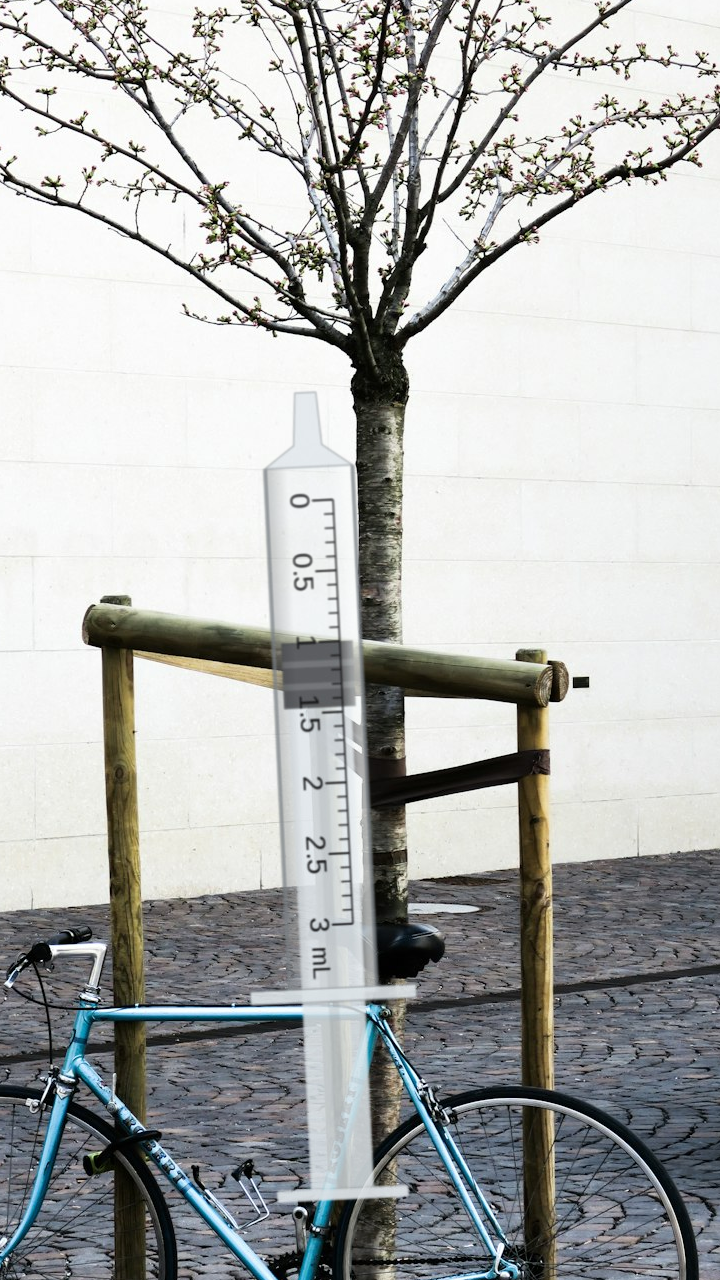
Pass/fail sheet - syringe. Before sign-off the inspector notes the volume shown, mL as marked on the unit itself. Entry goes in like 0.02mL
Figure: 1mL
